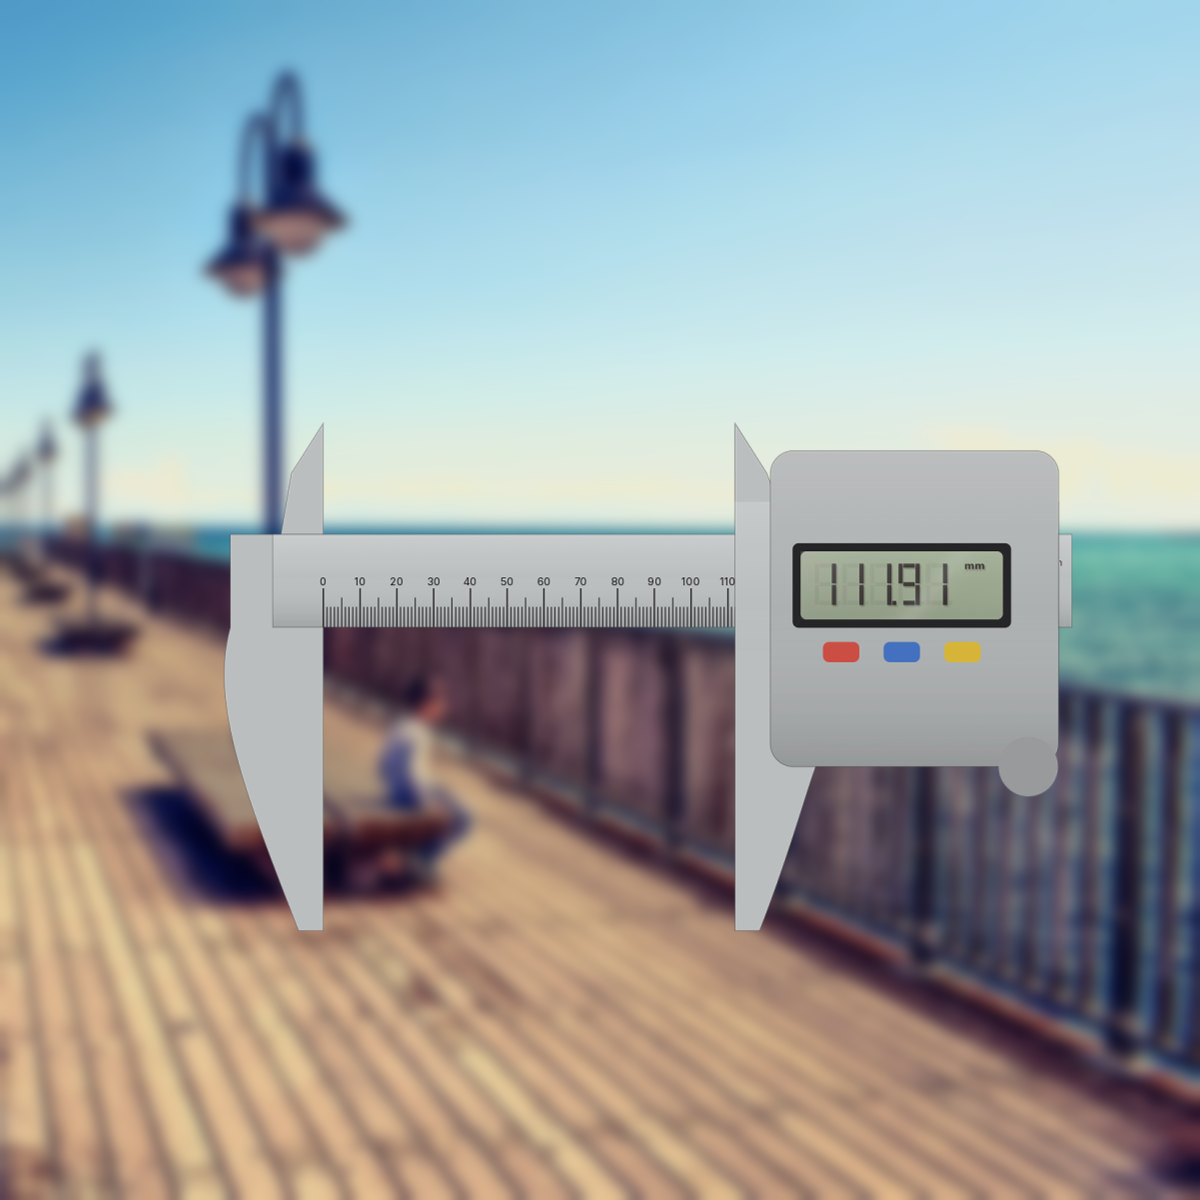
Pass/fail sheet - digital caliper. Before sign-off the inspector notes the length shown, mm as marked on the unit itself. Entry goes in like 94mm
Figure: 111.91mm
